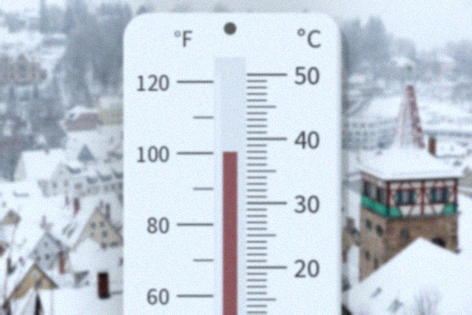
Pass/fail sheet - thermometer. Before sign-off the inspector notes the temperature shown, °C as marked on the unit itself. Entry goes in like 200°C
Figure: 38°C
